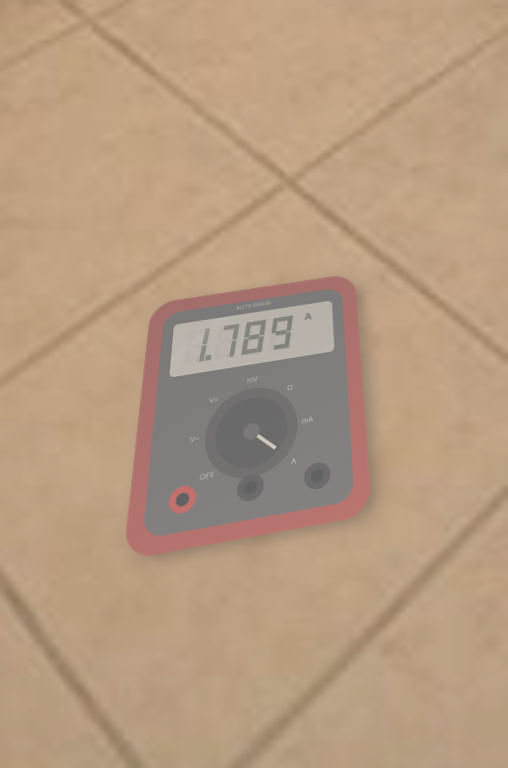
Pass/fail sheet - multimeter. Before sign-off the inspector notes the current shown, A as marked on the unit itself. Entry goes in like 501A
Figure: 1.789A
